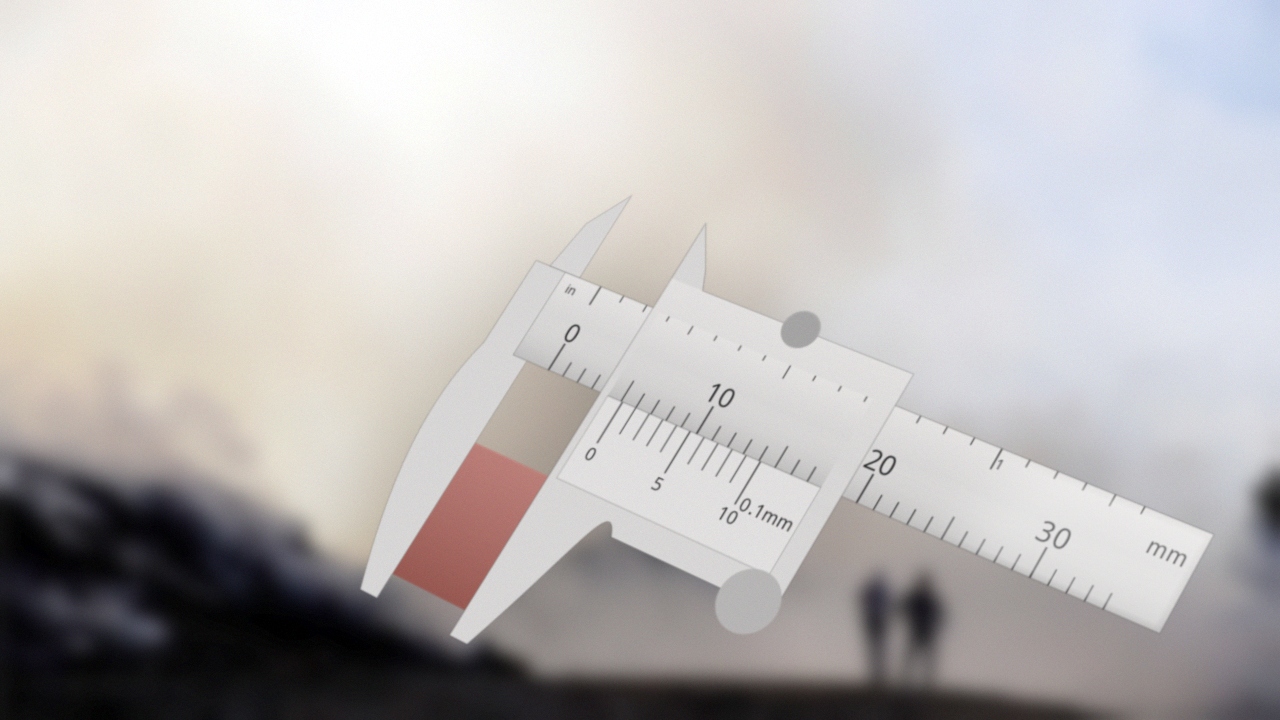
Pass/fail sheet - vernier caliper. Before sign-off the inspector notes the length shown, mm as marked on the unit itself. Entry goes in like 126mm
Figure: 5.1mm
